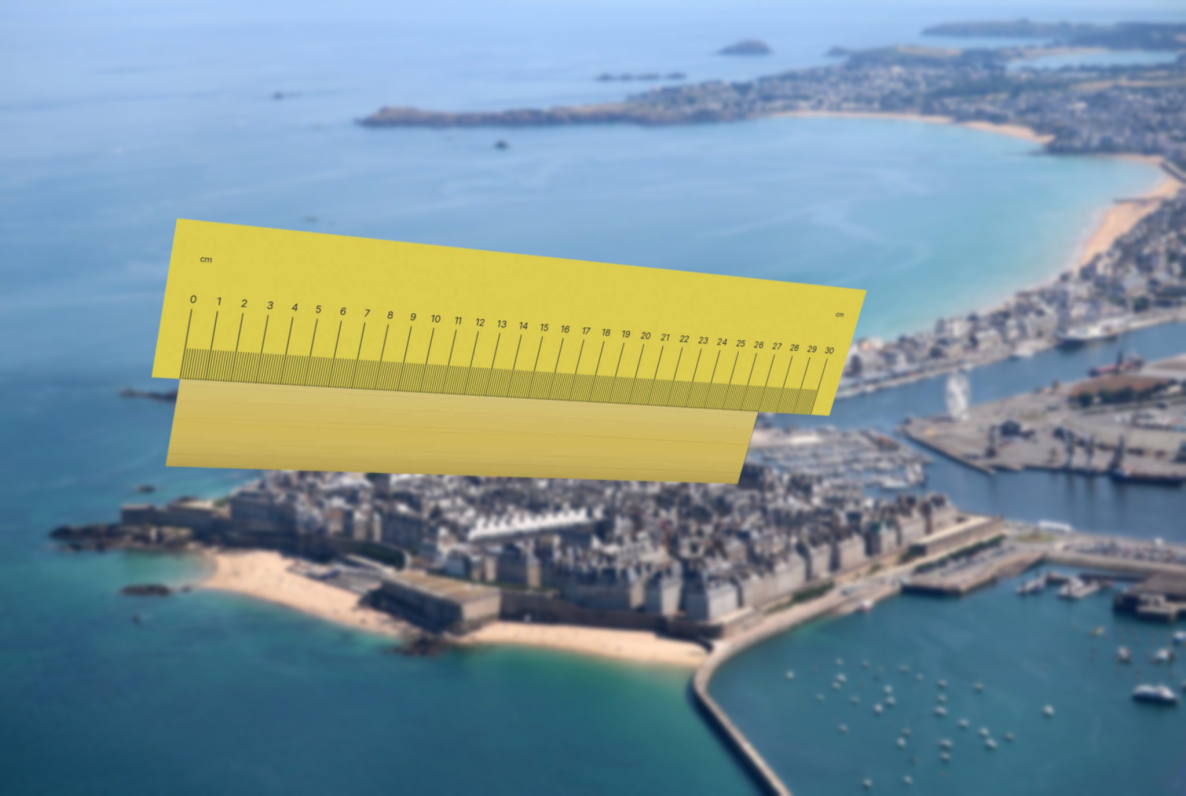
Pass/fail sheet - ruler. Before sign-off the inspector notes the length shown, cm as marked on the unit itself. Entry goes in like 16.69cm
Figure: 27cm
